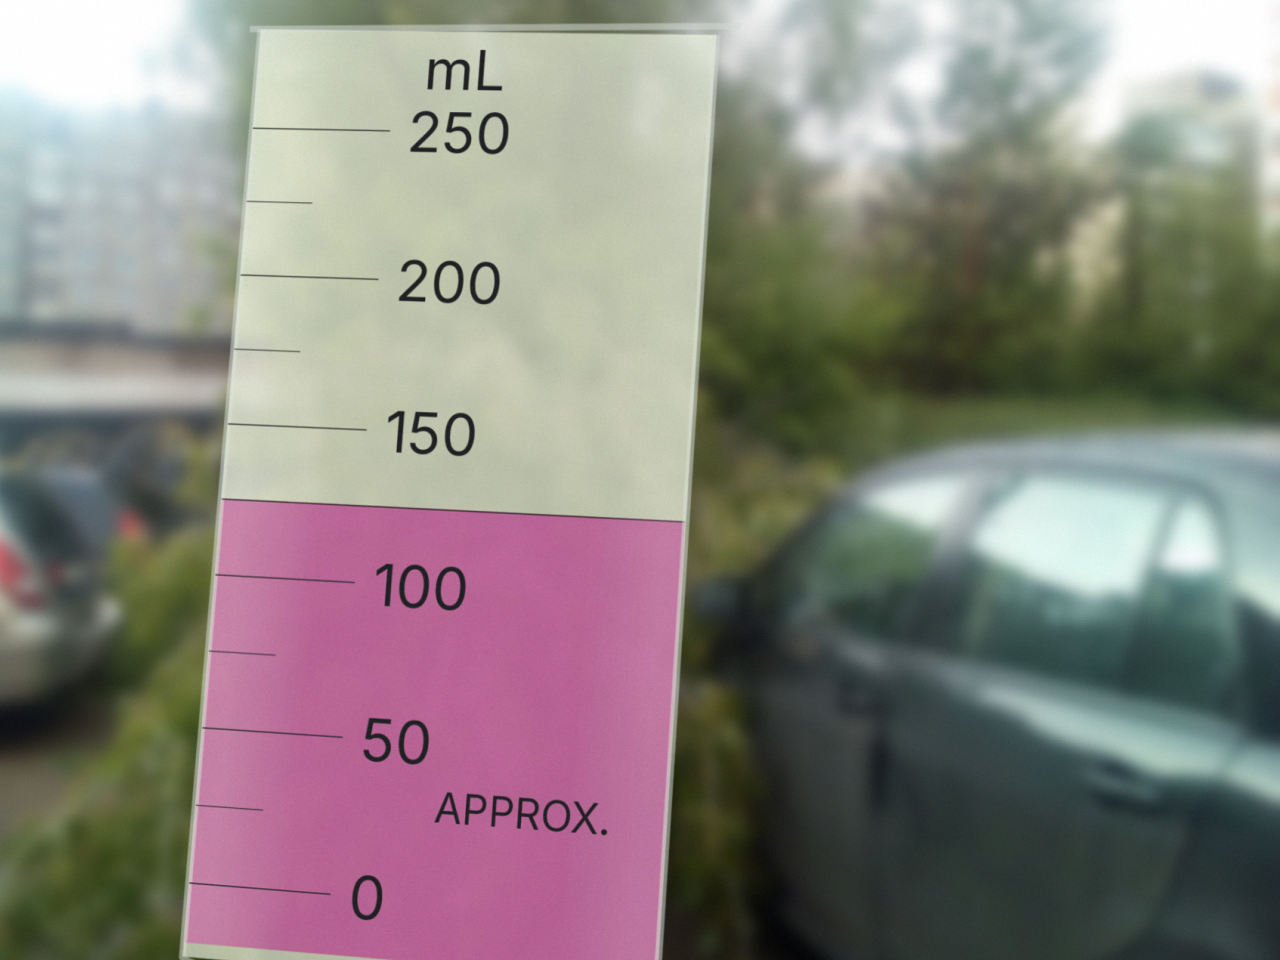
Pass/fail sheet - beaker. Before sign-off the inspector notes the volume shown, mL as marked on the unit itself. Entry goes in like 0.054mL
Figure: 125mL
